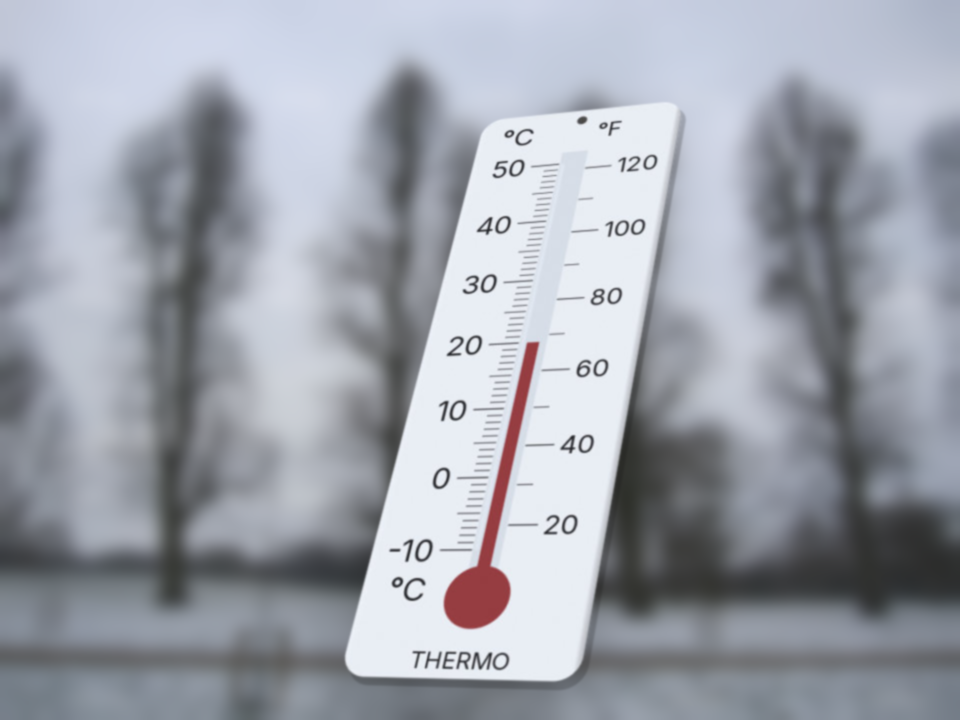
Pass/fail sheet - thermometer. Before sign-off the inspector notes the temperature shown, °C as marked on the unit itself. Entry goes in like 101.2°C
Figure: 20°C
